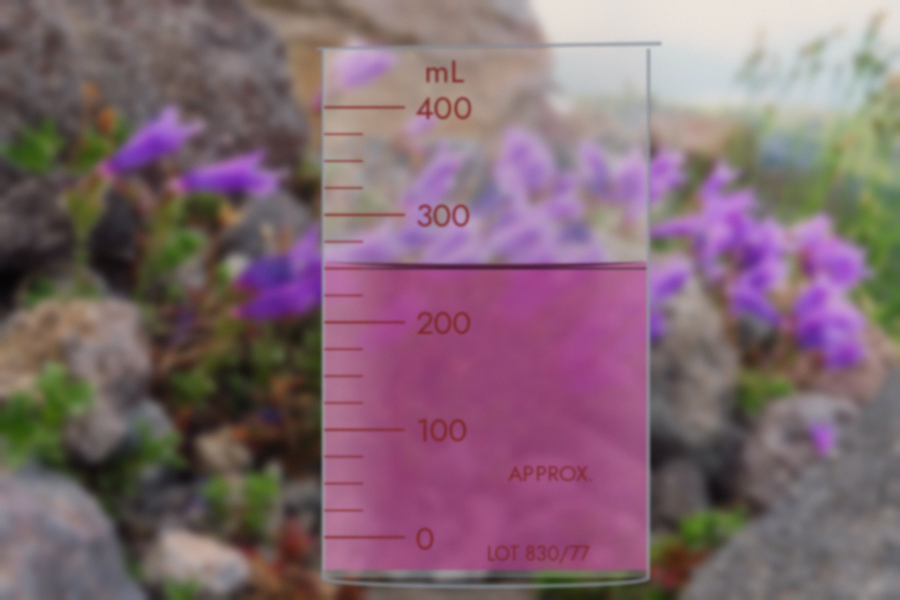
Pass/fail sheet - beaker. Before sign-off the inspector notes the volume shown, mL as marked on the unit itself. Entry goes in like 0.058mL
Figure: 250mL
